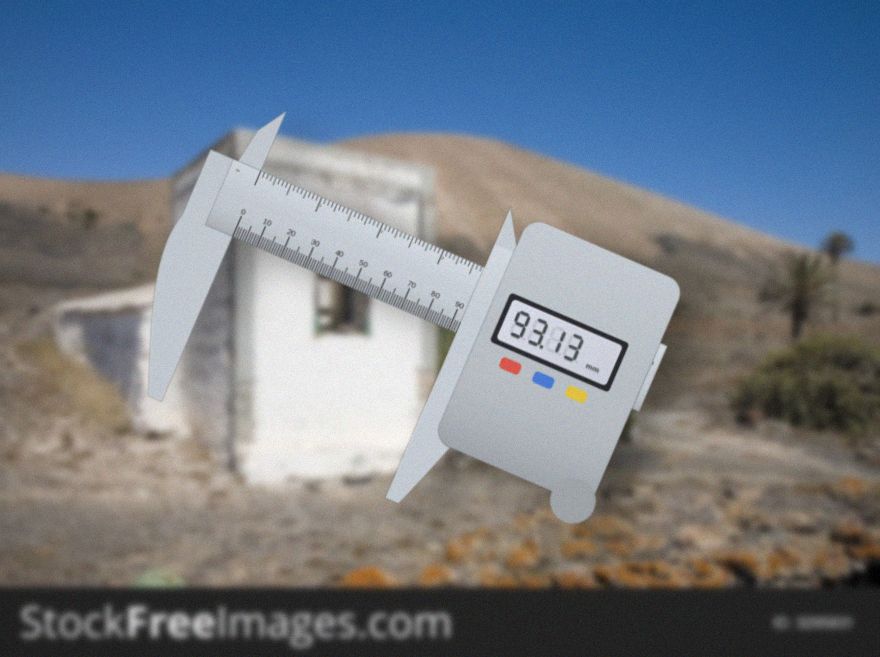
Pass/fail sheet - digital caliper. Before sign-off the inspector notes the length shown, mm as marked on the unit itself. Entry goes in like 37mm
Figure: 93.13mm
